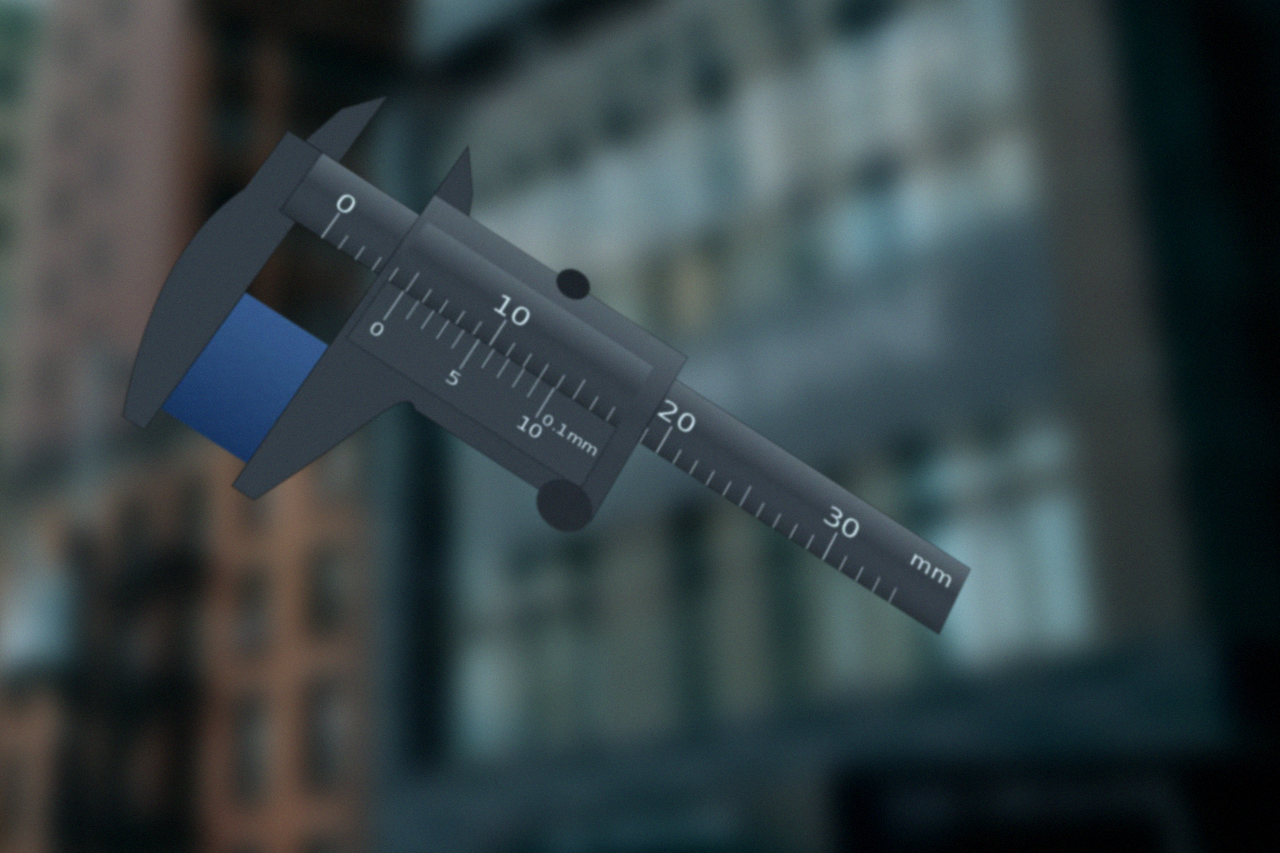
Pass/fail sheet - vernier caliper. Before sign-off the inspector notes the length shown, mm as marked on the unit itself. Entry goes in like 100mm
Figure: 4.9mm
